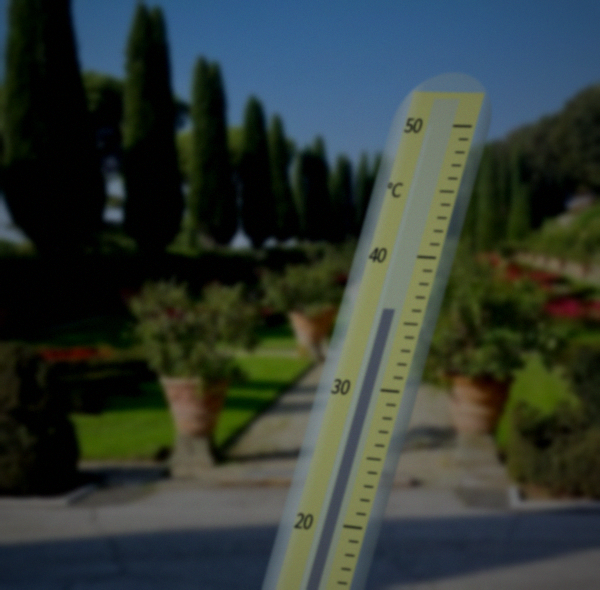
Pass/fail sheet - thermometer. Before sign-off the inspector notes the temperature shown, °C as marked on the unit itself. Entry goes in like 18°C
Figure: 36°C
